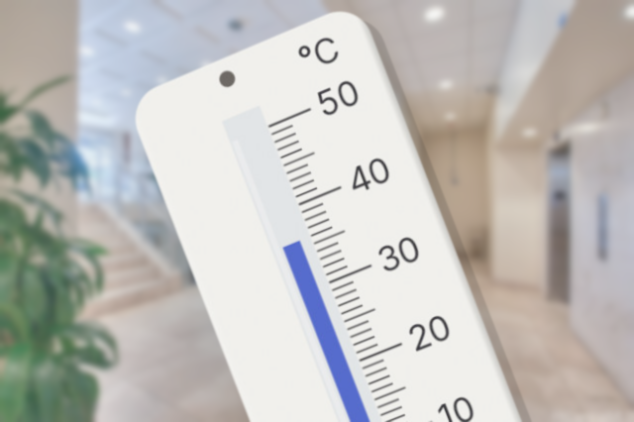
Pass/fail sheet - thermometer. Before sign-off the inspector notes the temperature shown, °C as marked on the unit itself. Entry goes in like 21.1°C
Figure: 36°C
